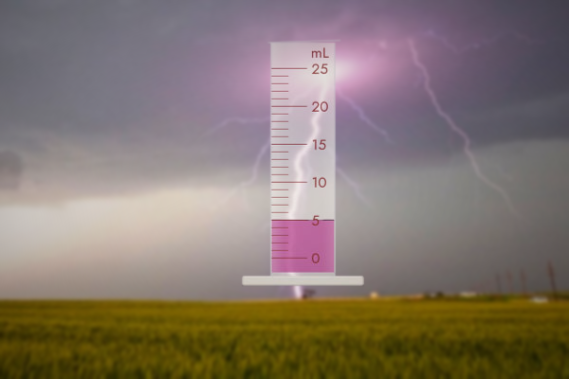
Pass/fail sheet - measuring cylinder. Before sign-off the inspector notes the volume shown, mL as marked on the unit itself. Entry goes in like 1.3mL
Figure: 5mL
